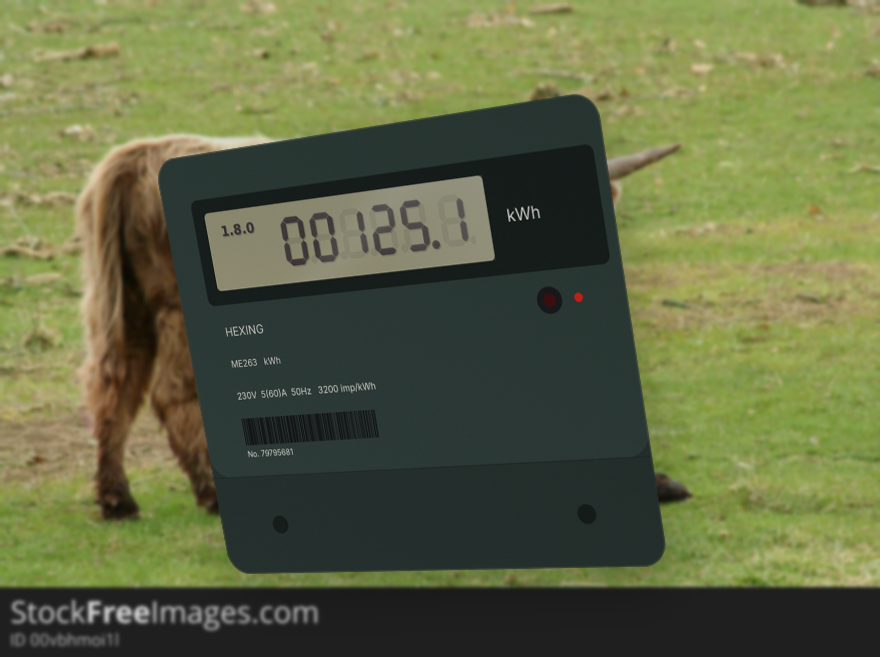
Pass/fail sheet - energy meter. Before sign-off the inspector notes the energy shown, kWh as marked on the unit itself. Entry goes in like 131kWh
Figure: 125.1kWh
